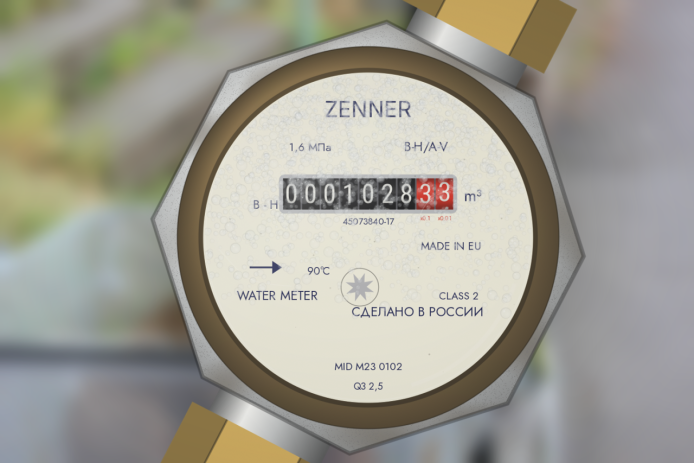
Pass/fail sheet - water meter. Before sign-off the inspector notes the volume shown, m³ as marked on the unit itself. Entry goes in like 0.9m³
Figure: 1028.33m³
